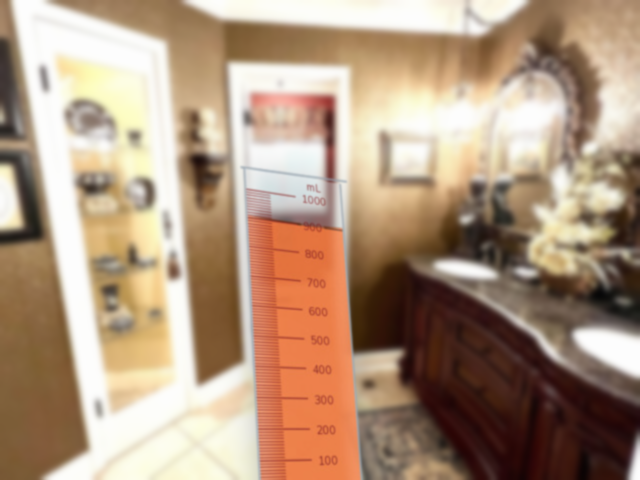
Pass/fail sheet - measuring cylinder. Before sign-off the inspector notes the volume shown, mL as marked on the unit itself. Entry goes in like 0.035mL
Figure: 900mL
